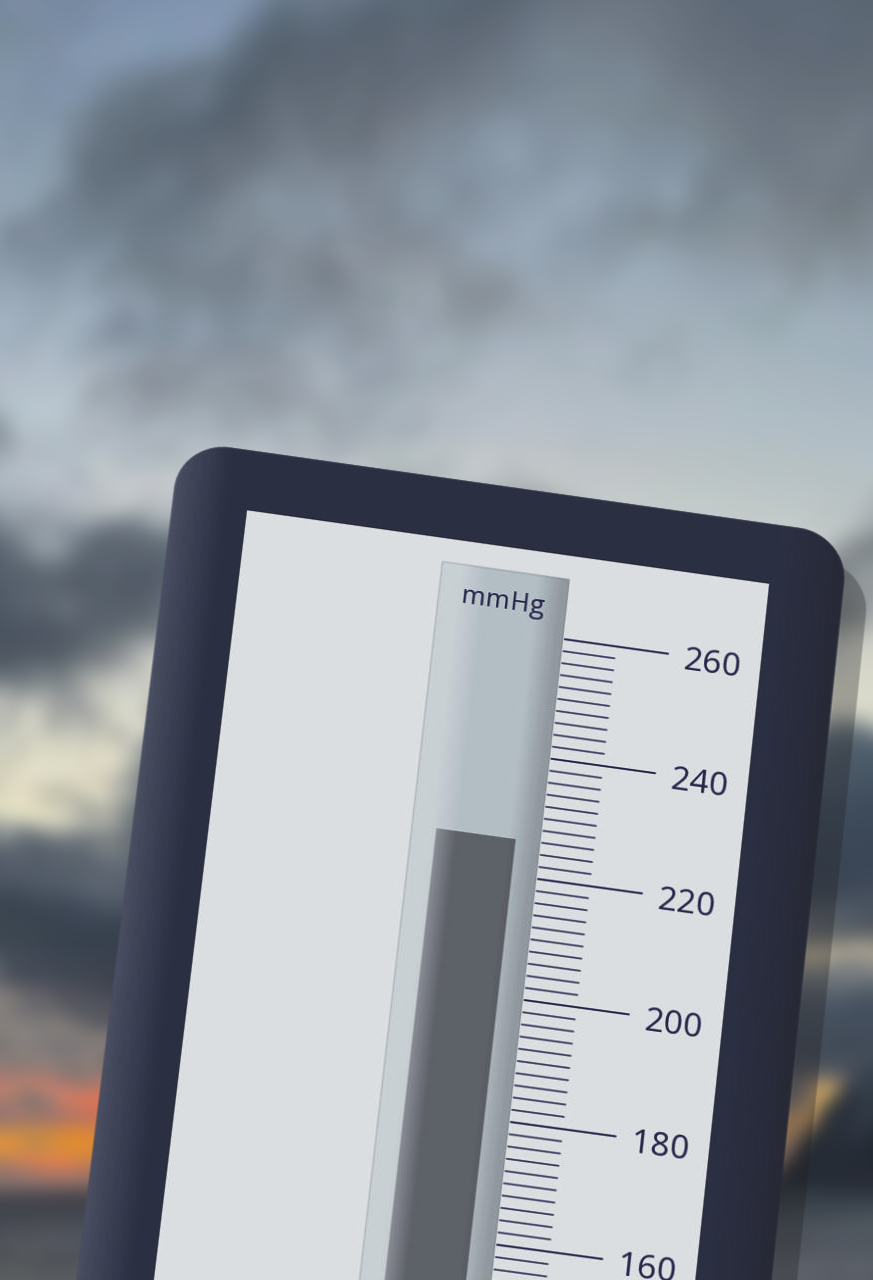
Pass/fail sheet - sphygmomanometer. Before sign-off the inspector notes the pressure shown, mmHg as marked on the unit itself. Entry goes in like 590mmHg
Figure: 226mmHg
